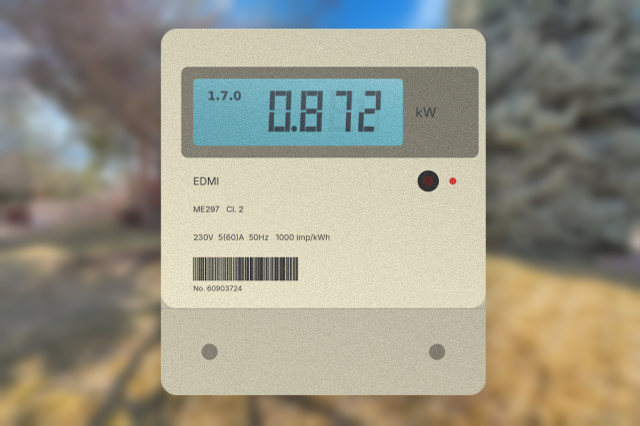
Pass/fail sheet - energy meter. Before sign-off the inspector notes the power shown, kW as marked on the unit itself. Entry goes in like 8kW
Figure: 0.872kW
